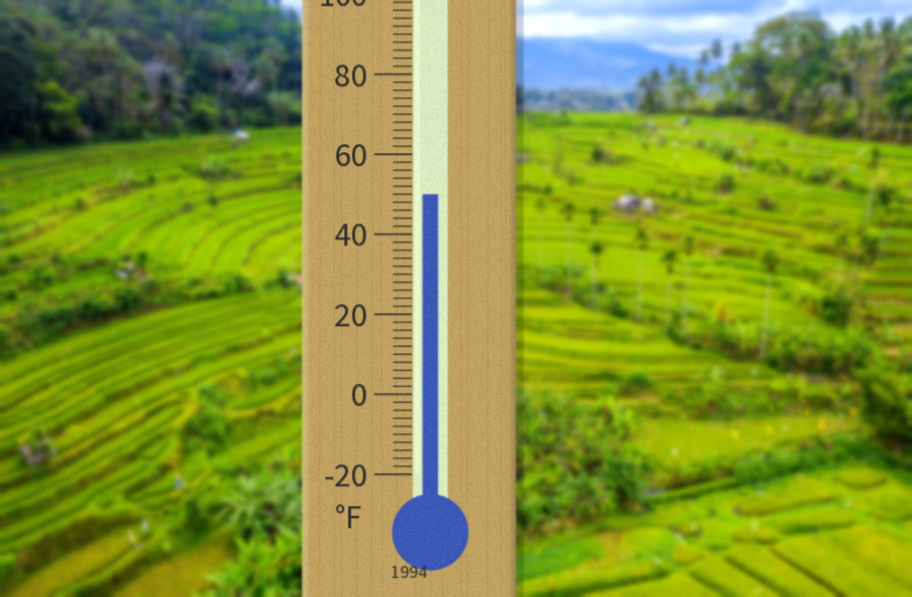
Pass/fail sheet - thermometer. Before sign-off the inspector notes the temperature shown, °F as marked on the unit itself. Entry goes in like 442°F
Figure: 50°F
